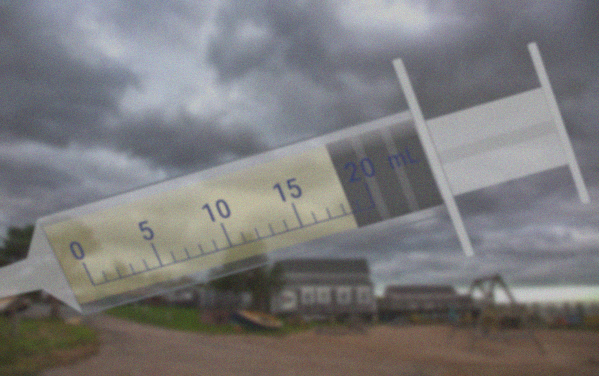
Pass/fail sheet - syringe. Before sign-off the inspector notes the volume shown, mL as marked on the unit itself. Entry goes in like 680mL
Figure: 18.5mL
